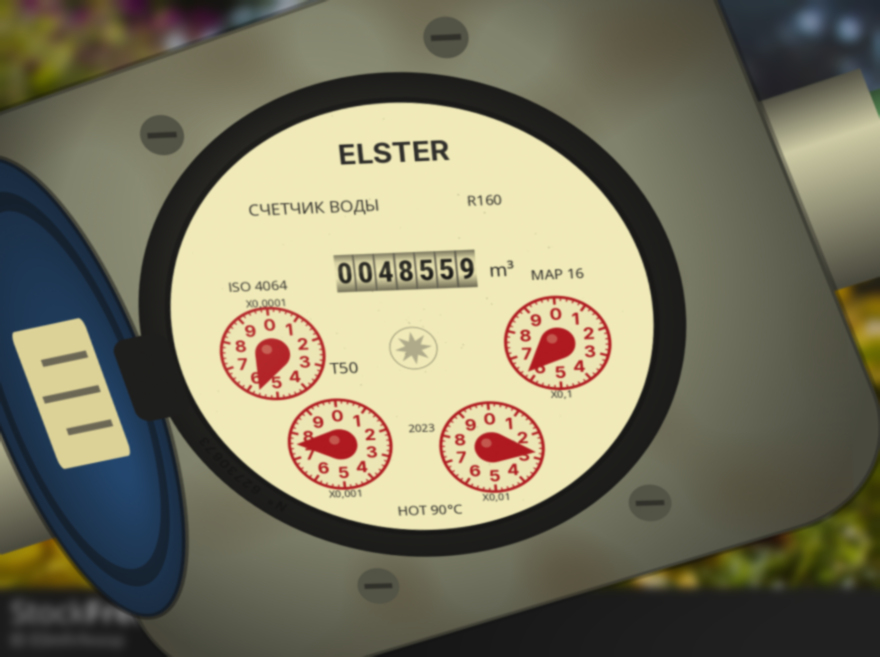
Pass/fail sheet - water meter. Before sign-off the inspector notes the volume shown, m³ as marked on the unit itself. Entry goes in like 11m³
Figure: 48559.6275m³
